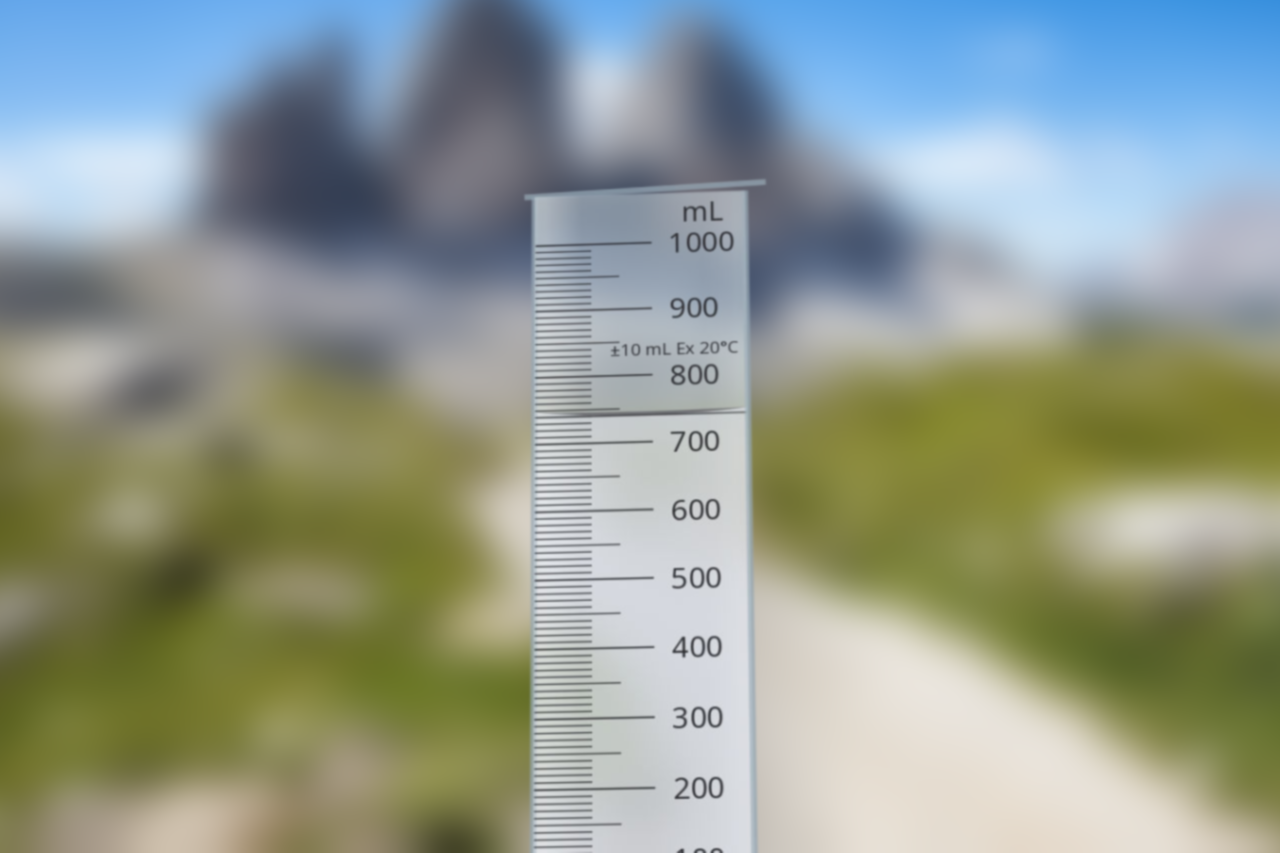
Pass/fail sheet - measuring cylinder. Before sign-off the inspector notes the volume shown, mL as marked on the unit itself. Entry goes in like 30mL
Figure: 740mL
